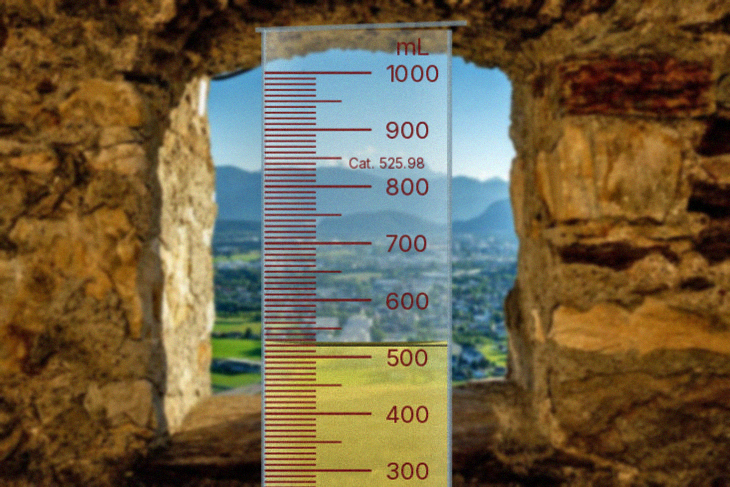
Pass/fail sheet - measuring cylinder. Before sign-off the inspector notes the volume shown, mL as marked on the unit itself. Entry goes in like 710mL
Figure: 520mL
